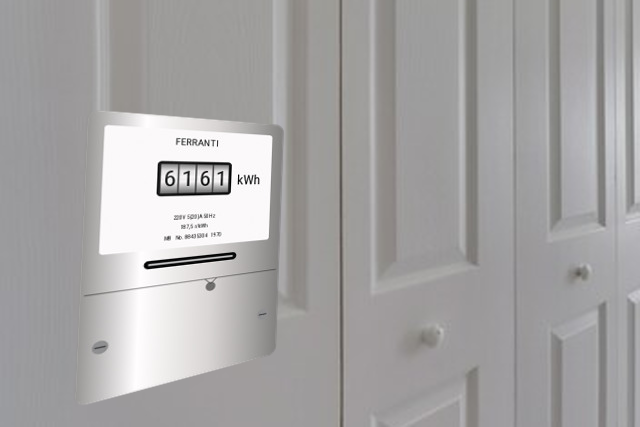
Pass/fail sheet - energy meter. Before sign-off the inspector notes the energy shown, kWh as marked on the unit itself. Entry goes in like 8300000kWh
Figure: 6161kWh
